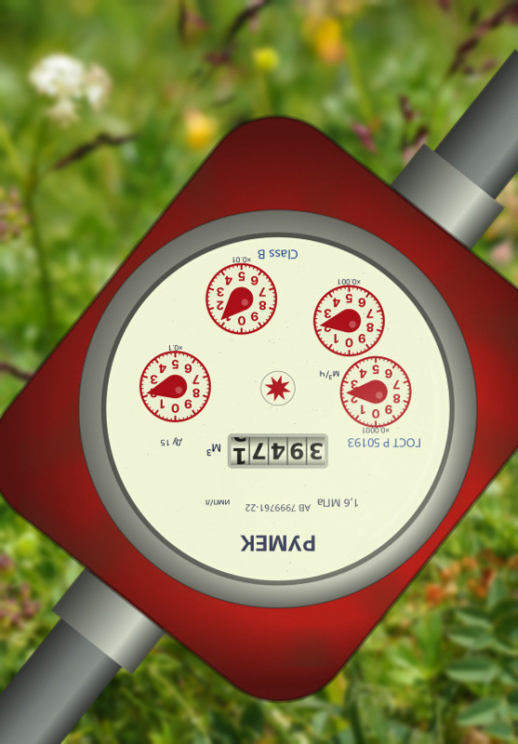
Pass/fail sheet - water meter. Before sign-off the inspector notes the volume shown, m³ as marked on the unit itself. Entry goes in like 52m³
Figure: 39471.2122m³
